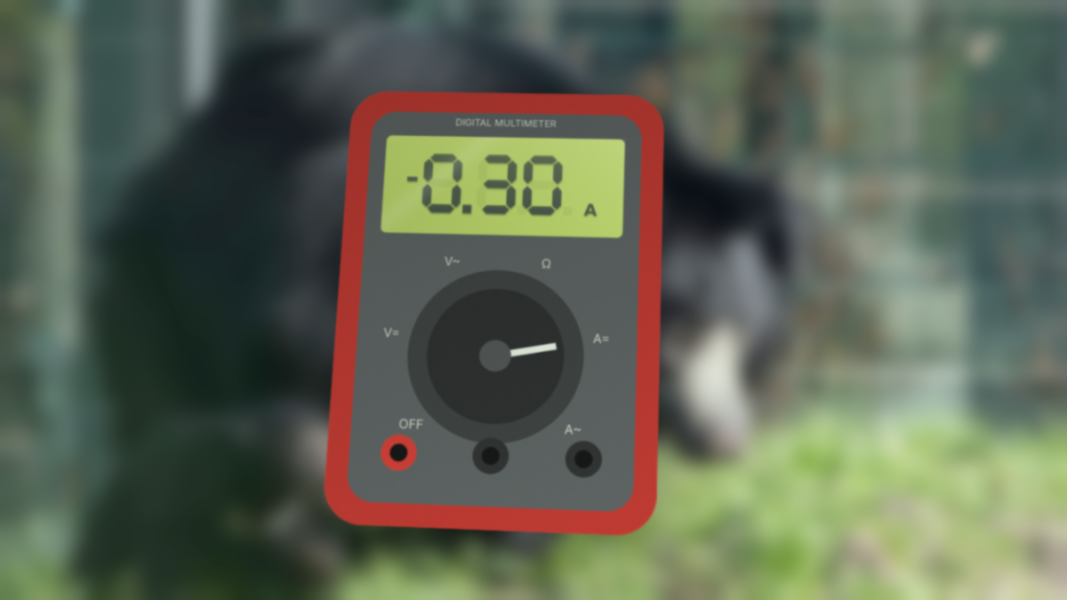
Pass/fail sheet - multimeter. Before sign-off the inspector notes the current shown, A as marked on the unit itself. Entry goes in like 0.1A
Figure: -0.30A
